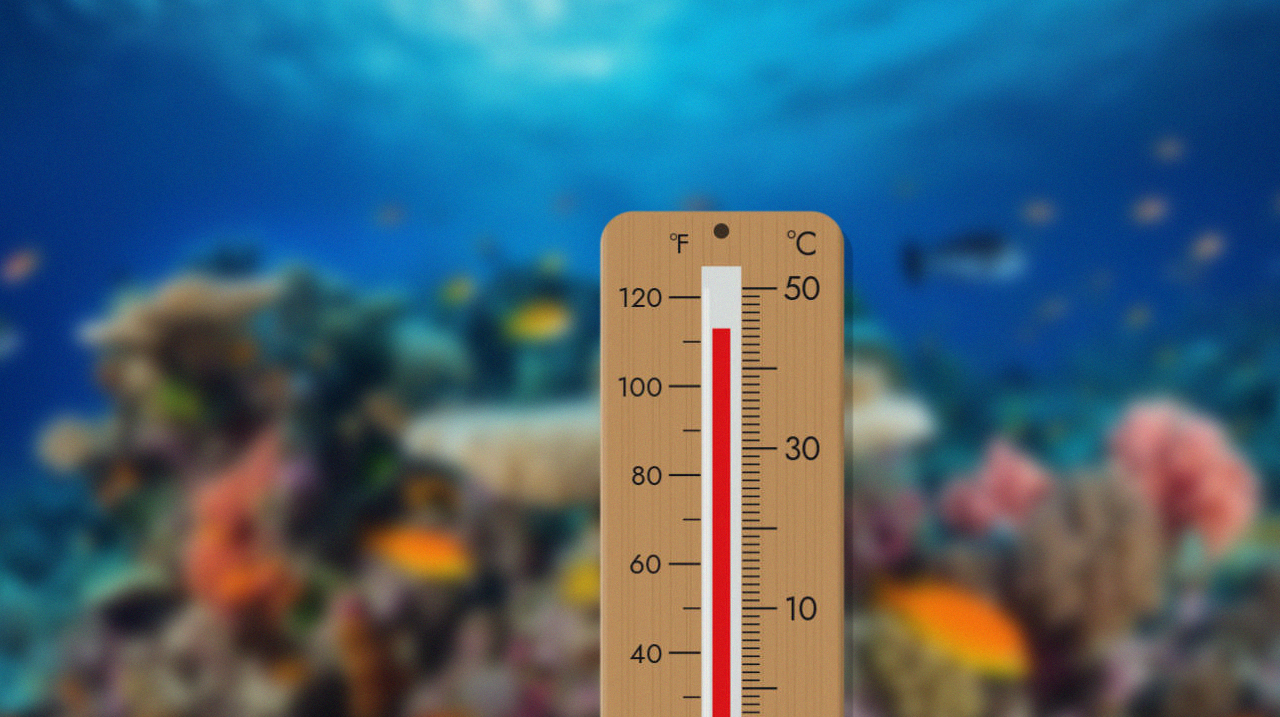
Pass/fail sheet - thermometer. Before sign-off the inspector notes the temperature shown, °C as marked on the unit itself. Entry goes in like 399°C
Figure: 45°C
